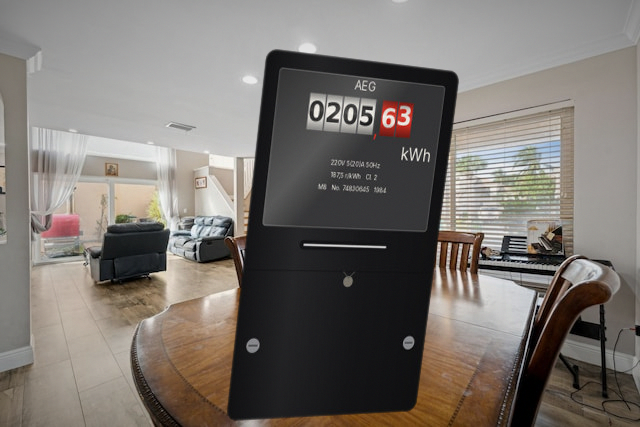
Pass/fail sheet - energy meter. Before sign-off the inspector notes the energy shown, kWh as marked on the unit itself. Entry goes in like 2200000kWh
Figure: 205.63kWh
